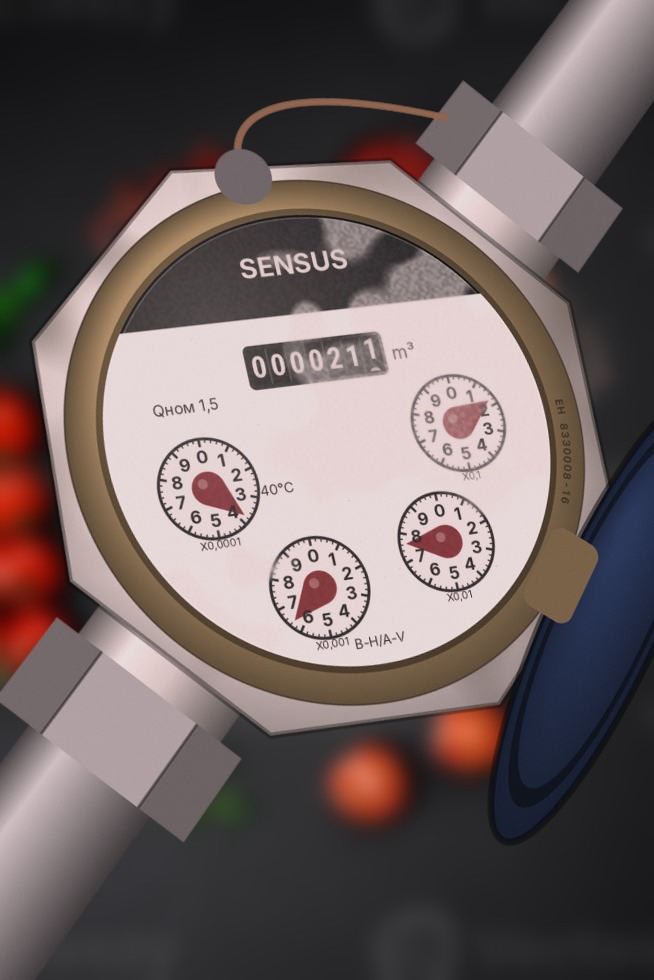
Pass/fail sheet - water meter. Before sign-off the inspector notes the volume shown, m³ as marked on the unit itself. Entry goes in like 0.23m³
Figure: 211.1763m³
